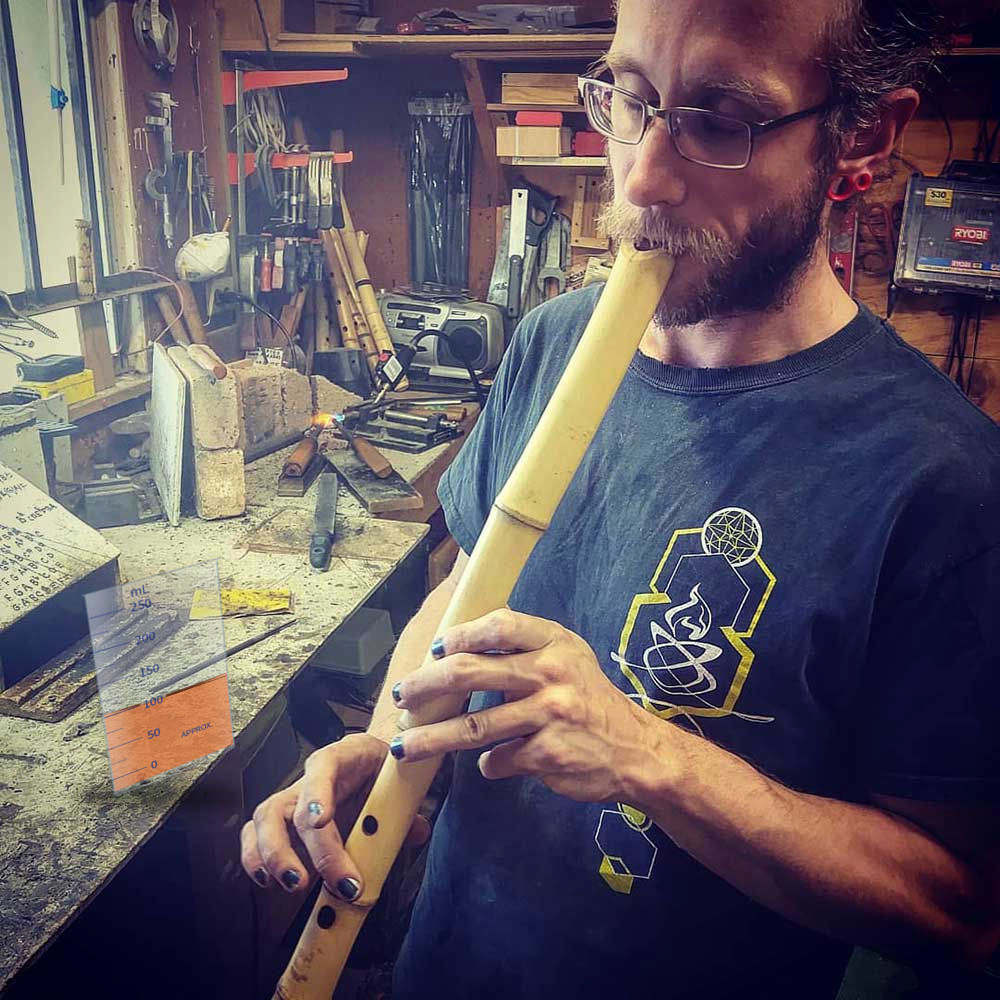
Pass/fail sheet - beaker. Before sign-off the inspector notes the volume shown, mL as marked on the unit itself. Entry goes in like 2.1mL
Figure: 100mL
